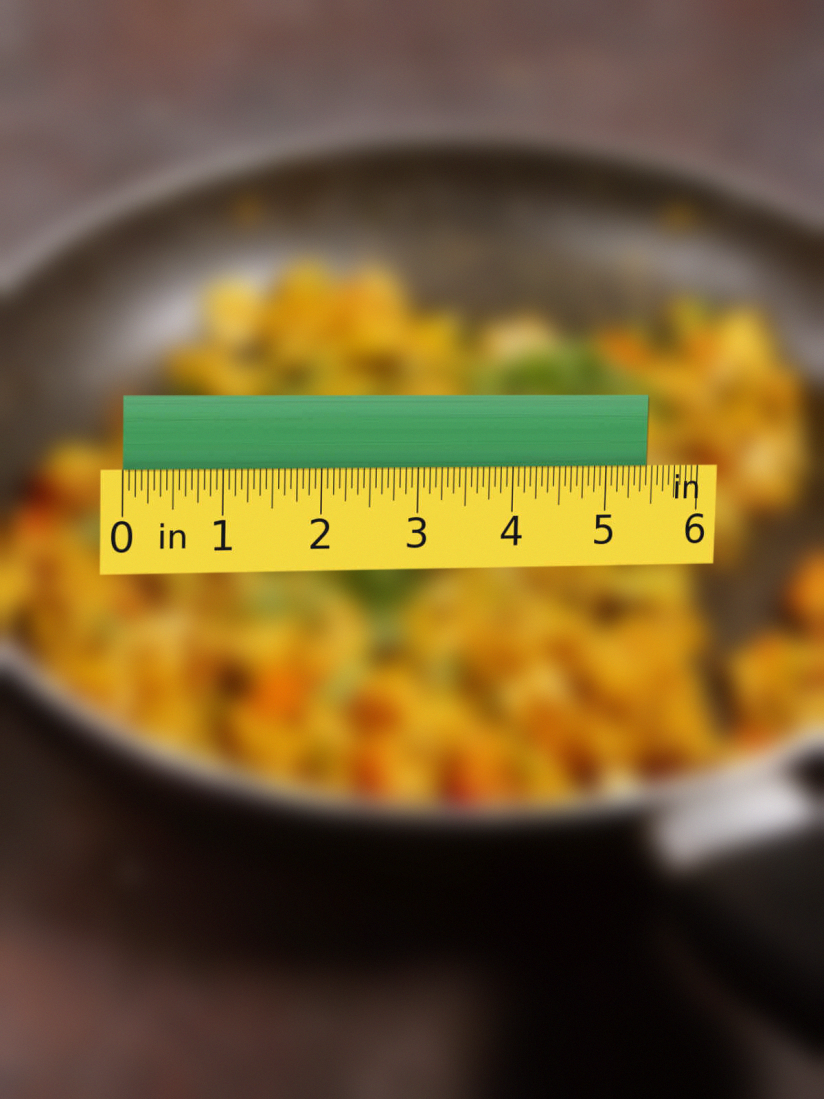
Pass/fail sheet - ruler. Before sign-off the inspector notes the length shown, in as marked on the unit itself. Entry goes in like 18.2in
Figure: 5.4375in
